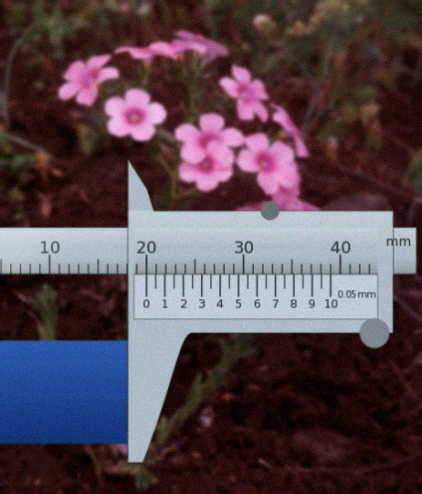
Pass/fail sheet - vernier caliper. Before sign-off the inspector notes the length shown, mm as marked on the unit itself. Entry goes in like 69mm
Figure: 20.0mm
